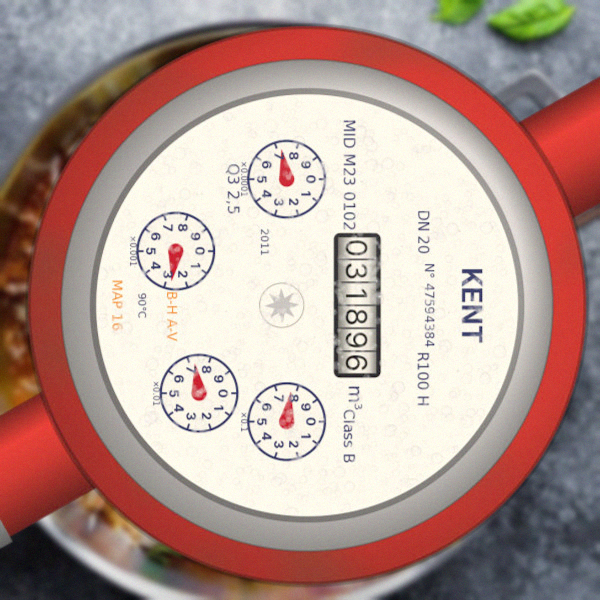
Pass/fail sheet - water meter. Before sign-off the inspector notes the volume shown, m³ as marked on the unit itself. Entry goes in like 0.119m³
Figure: 31896.7727m³
